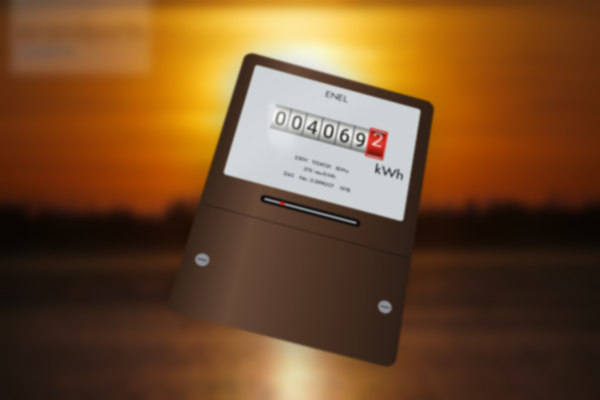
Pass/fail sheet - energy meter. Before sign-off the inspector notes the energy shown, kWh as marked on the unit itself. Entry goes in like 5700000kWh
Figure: 4069.2kWh
